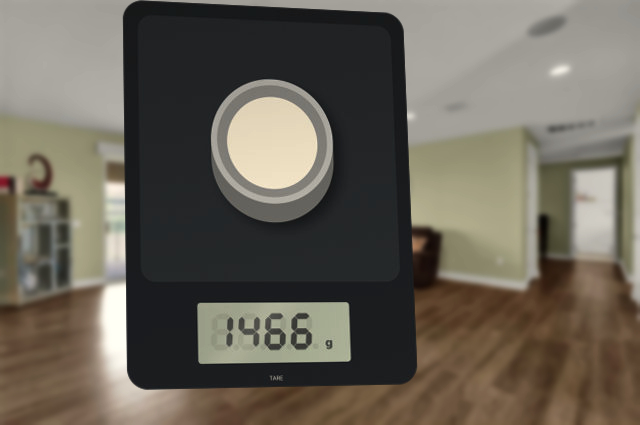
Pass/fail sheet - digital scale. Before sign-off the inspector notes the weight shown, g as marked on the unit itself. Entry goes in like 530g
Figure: 1466g
